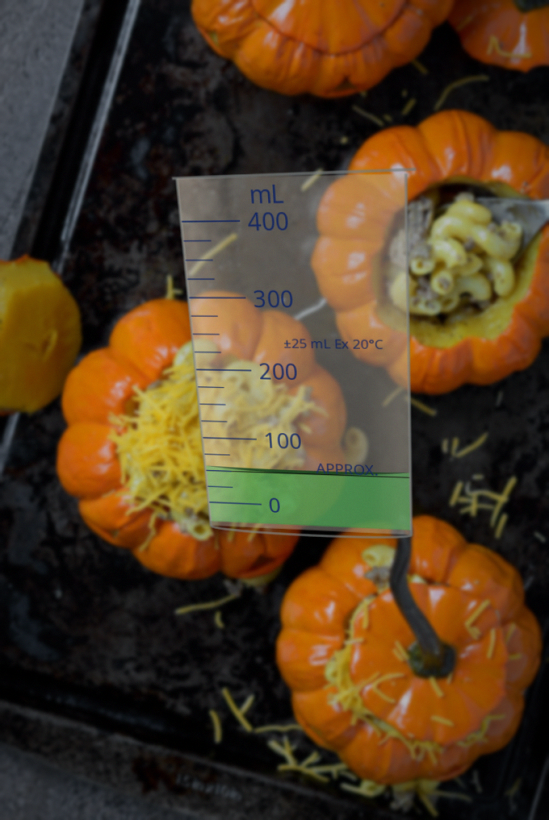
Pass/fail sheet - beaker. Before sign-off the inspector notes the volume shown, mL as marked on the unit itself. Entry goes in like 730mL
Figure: 50mL
